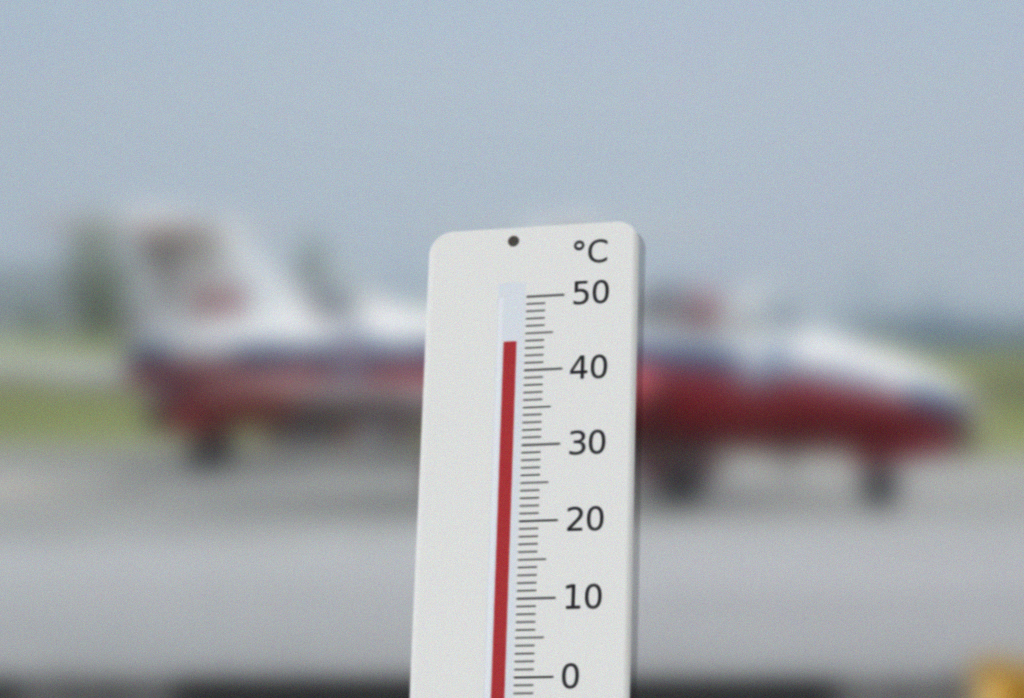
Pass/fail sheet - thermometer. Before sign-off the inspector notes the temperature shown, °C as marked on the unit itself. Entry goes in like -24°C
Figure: 44°C
